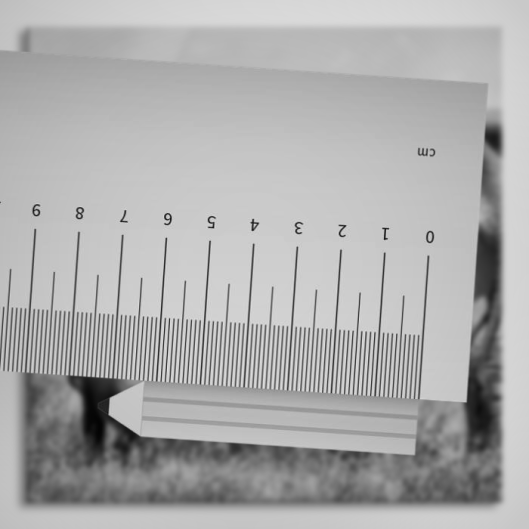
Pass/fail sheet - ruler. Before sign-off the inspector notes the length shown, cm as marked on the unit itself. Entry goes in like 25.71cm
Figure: 7.3cm
